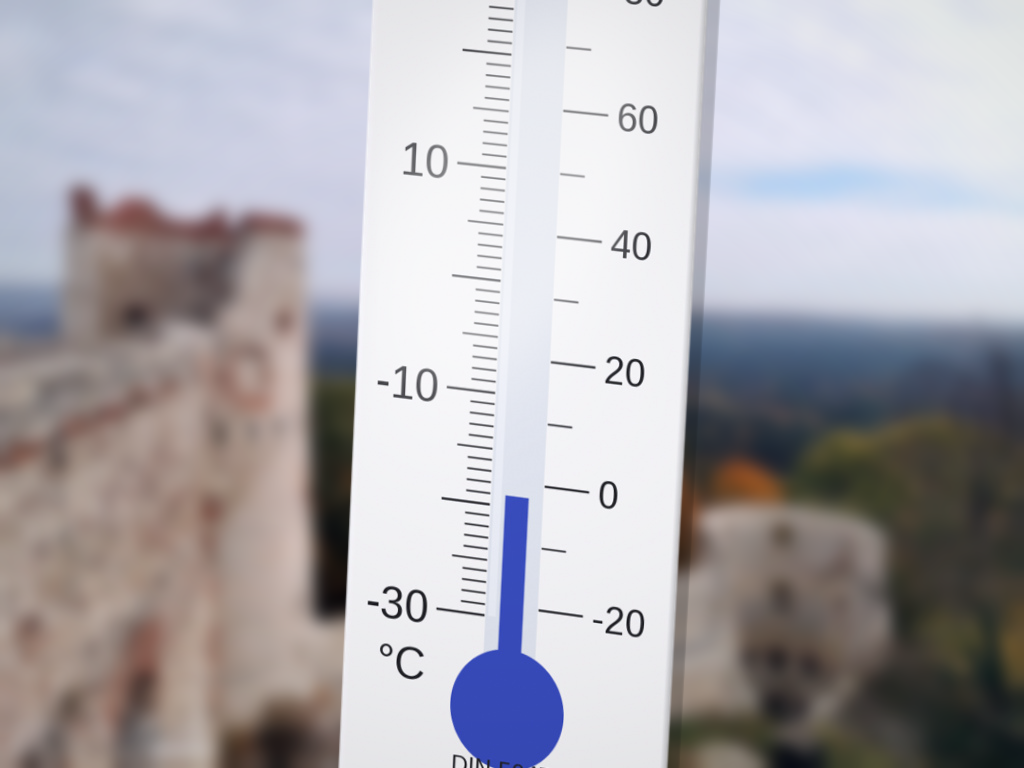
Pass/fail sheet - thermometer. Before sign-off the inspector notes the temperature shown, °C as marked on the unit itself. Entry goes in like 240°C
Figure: -19°C
